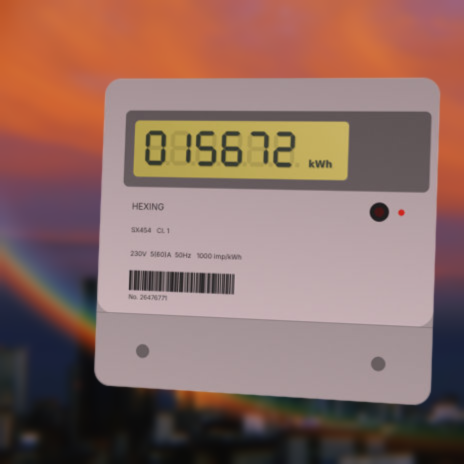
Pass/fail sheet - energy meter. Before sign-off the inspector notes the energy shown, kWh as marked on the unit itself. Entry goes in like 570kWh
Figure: 15672kWh
